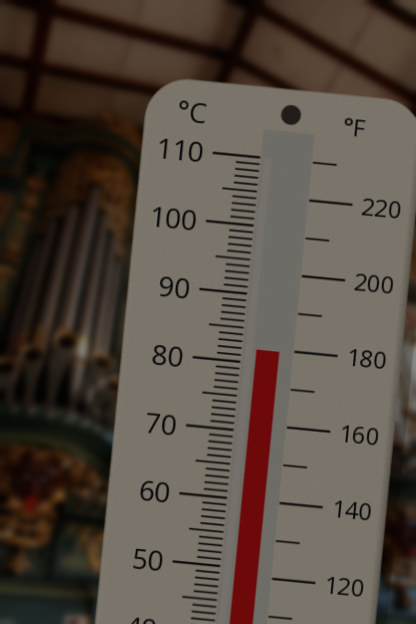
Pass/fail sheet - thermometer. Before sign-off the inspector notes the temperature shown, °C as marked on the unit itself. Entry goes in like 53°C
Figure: 82°C
